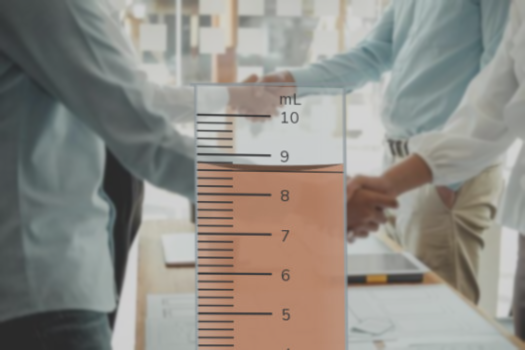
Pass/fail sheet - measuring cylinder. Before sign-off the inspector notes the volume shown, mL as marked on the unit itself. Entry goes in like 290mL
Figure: 8.6mL
